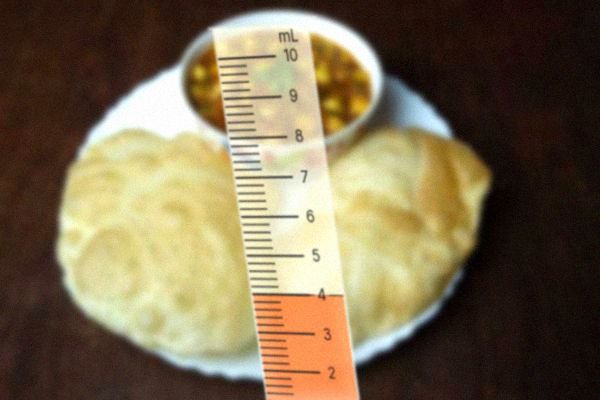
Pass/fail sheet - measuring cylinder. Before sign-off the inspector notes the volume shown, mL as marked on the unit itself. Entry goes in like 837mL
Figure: 4mL
